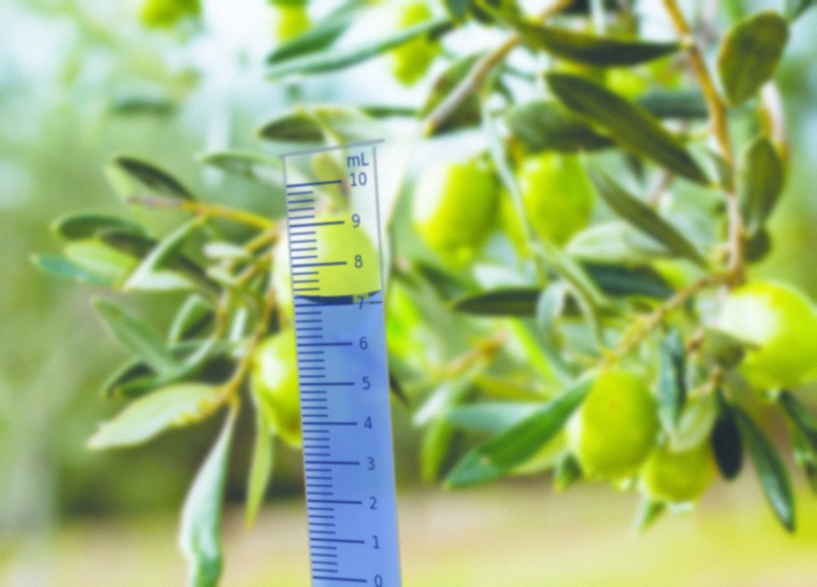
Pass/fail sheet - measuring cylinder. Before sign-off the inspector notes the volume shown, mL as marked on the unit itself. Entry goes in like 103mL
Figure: 7mL
